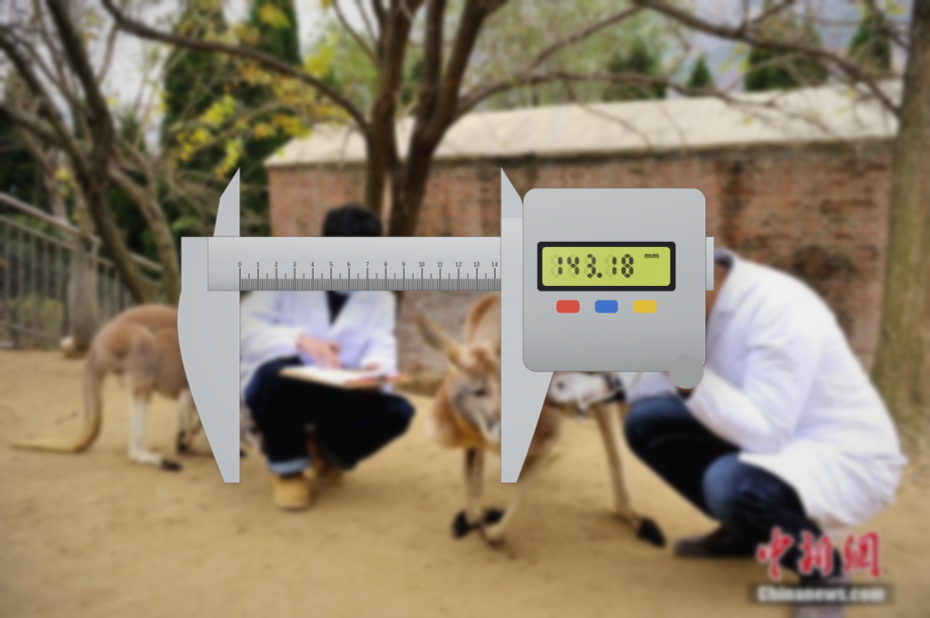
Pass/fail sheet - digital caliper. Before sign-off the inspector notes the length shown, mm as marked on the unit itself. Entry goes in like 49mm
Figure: 143.18mm
